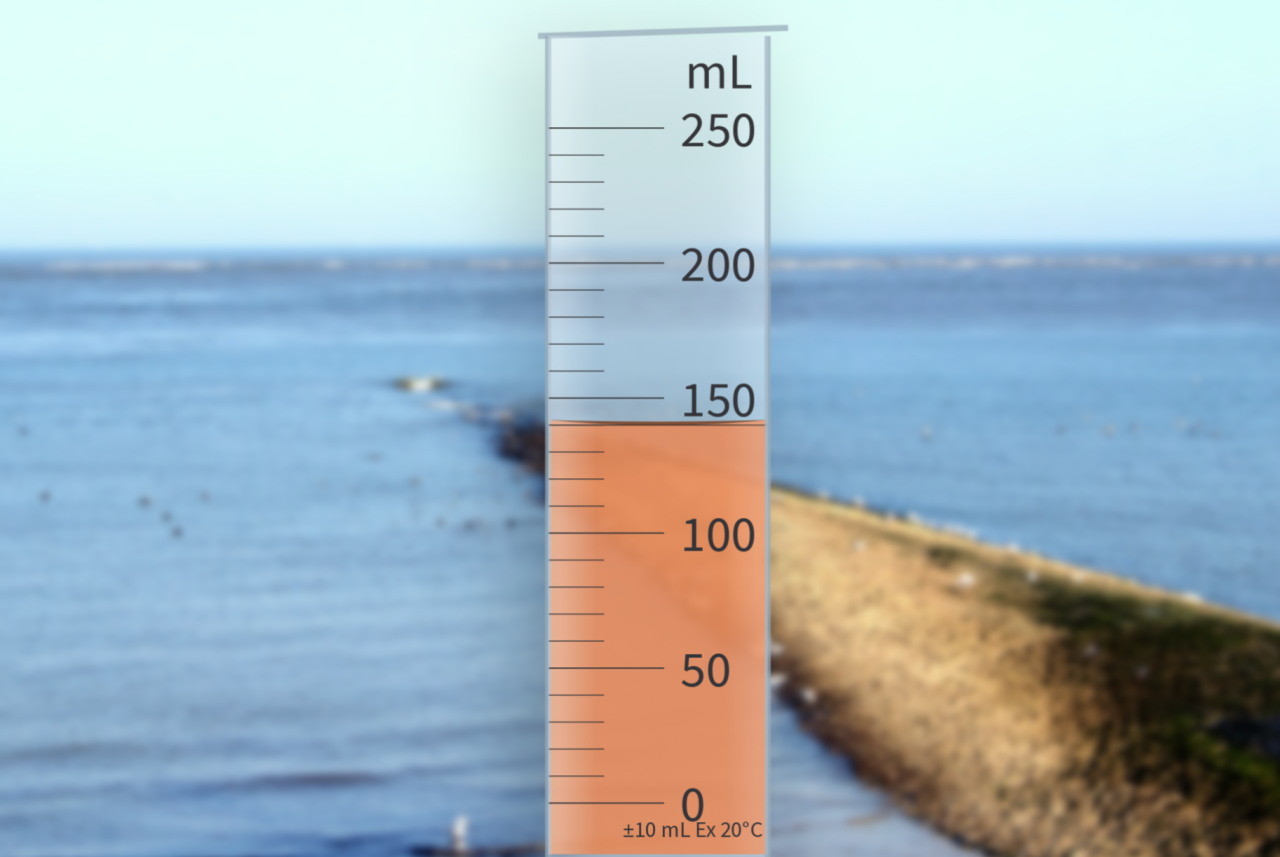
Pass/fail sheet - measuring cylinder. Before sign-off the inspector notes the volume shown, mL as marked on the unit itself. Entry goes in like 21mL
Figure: 140mL
